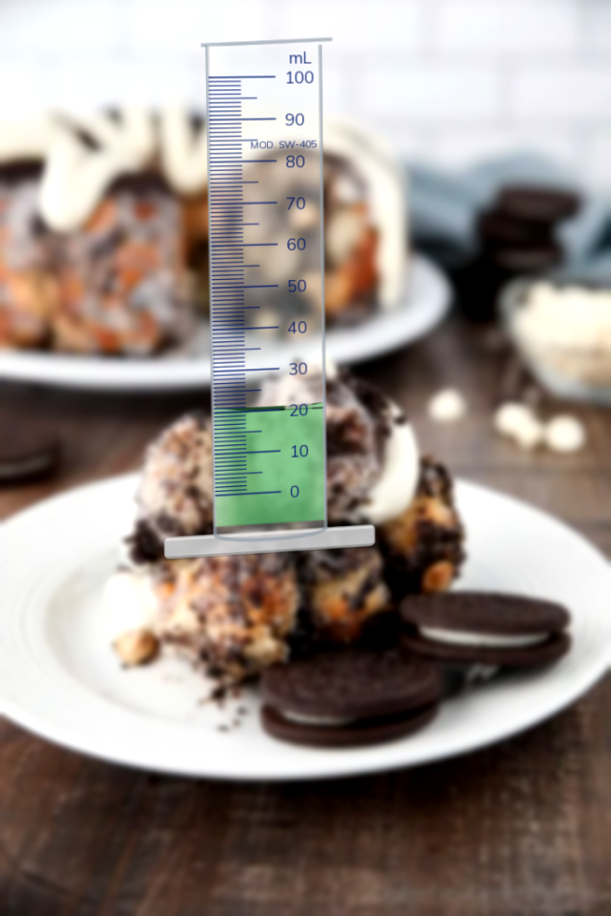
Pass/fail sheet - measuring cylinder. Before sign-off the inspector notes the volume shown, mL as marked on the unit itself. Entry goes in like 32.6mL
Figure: 20mL
